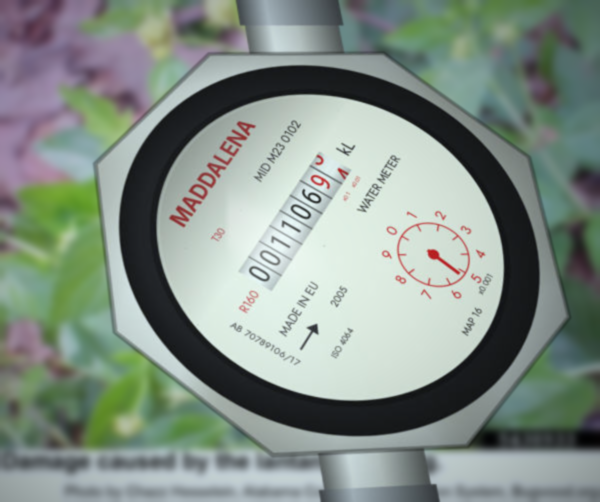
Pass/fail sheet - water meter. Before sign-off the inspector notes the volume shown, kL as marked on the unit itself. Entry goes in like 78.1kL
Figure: 1106.935kL
